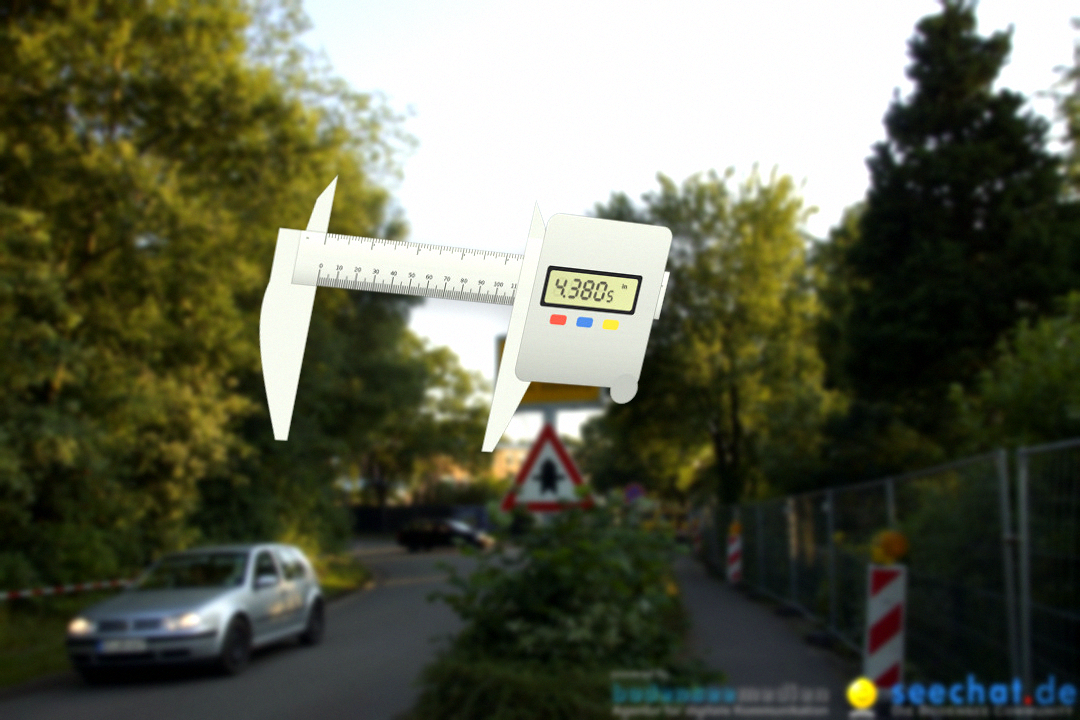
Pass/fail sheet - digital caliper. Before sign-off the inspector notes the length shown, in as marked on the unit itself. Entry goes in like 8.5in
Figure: 4.3805in
